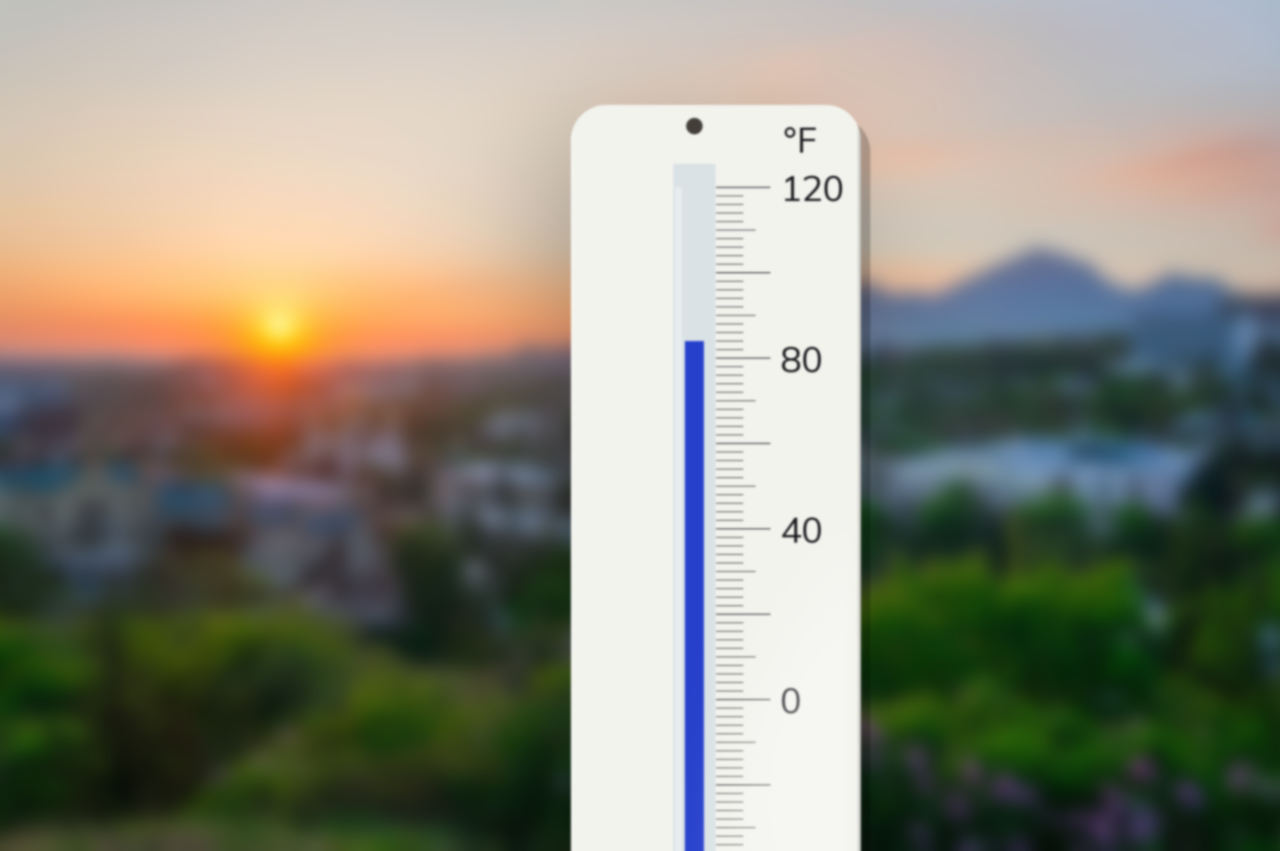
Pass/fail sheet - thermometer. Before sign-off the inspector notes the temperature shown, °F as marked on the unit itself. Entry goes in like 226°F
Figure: 84°F
